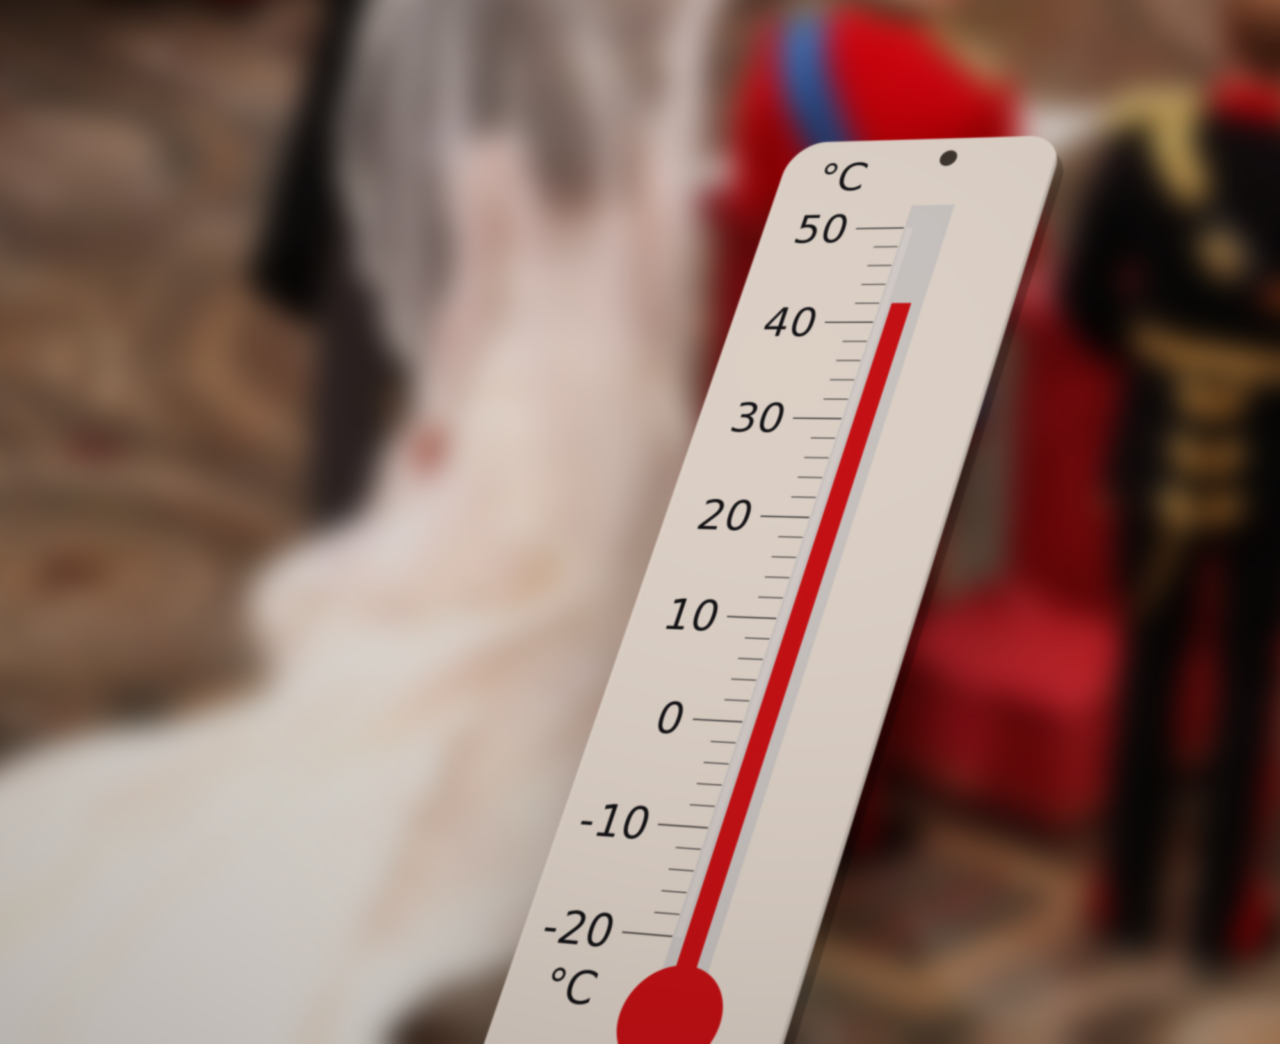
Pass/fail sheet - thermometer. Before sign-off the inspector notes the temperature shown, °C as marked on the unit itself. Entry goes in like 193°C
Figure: 42°C
